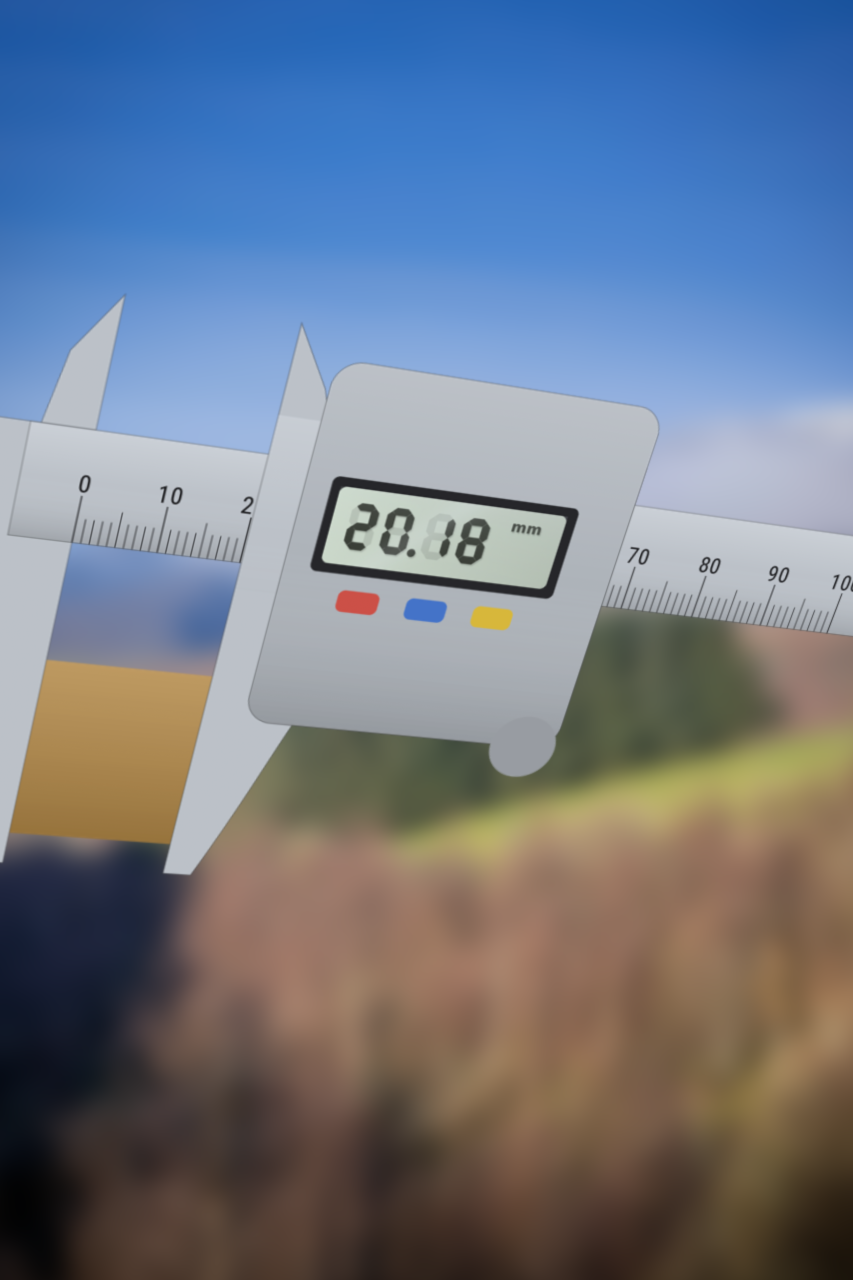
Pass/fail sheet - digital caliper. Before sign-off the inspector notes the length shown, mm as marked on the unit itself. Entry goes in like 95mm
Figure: 20.18mm
